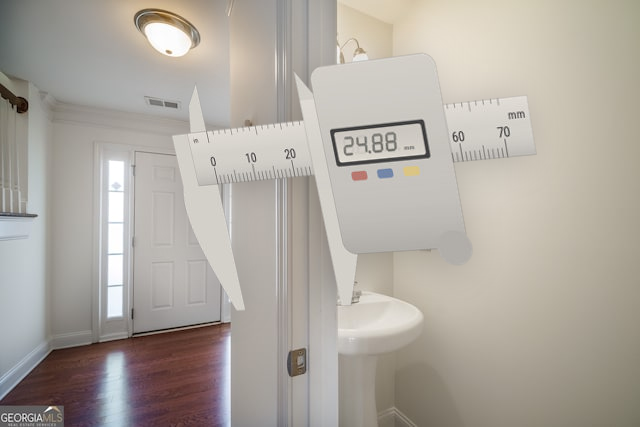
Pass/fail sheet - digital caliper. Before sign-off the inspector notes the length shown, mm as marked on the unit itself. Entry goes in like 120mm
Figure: 24.88mm
